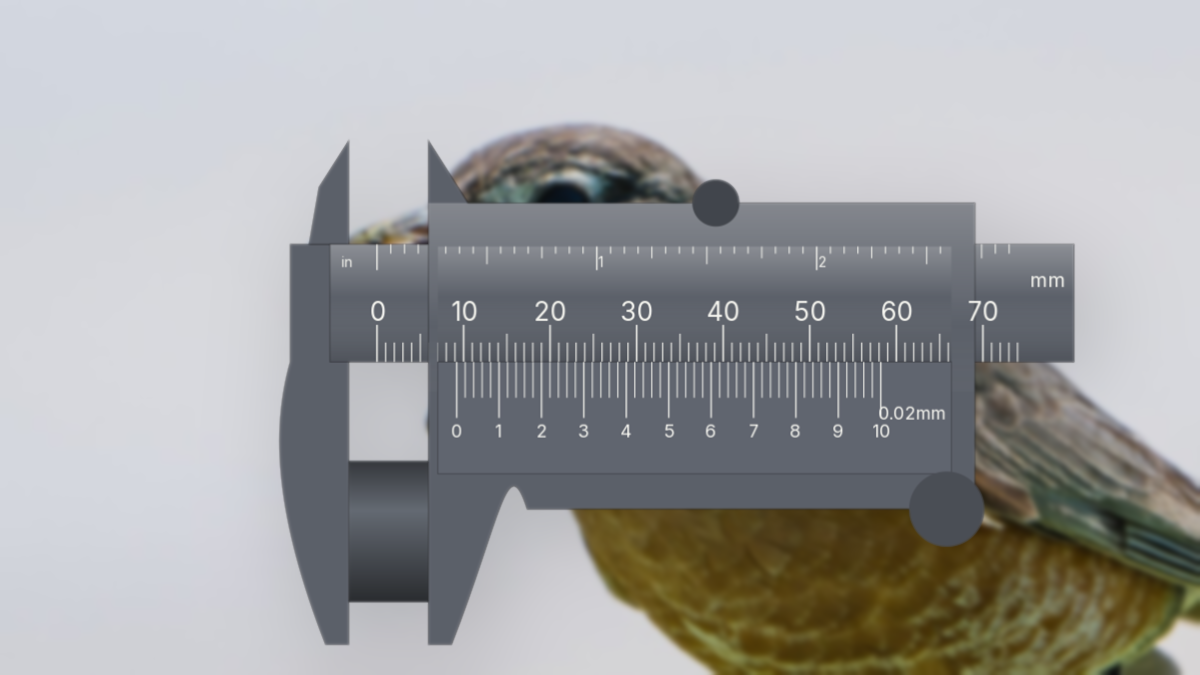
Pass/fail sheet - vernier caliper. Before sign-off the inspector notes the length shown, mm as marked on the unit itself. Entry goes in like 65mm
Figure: 9.2mm
